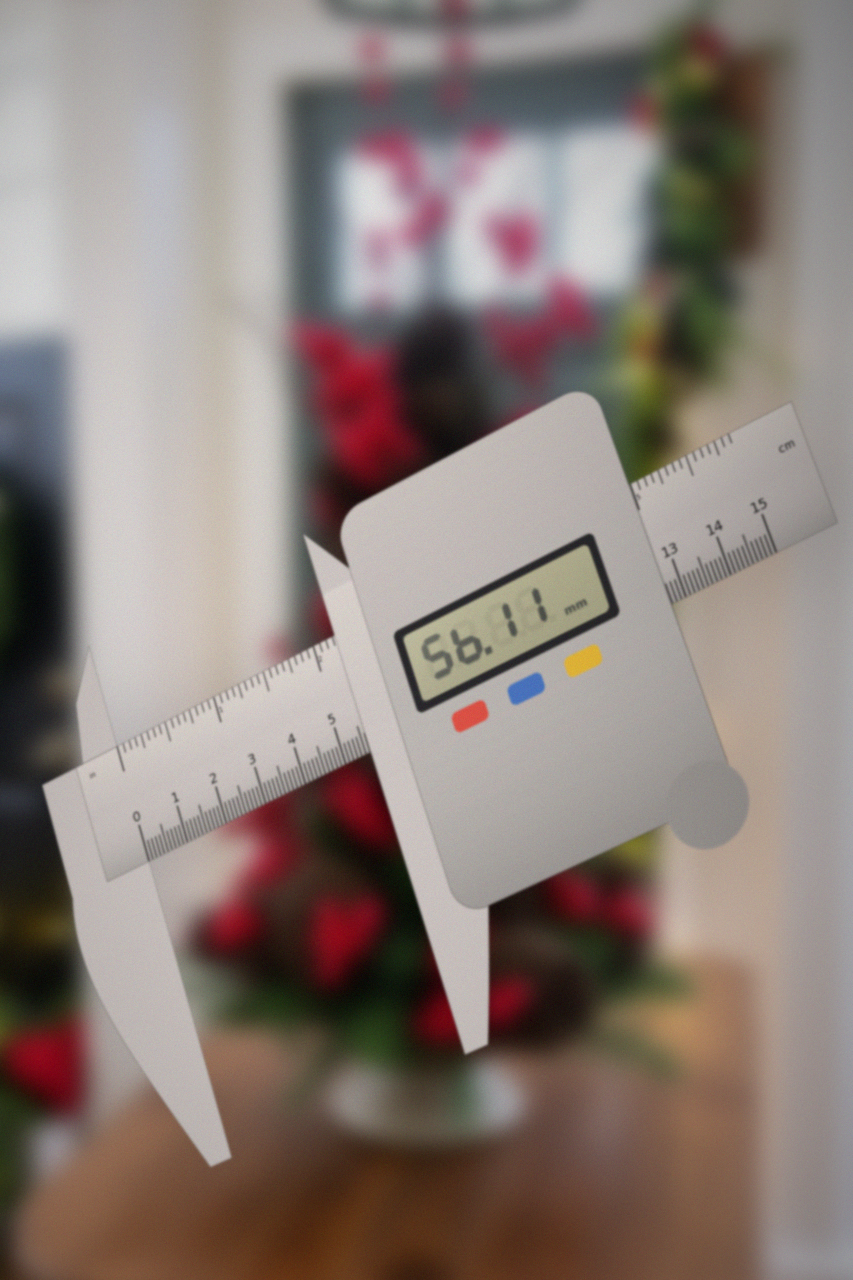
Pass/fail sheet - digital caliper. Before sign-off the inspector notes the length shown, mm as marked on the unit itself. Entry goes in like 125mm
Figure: 56.11mm
